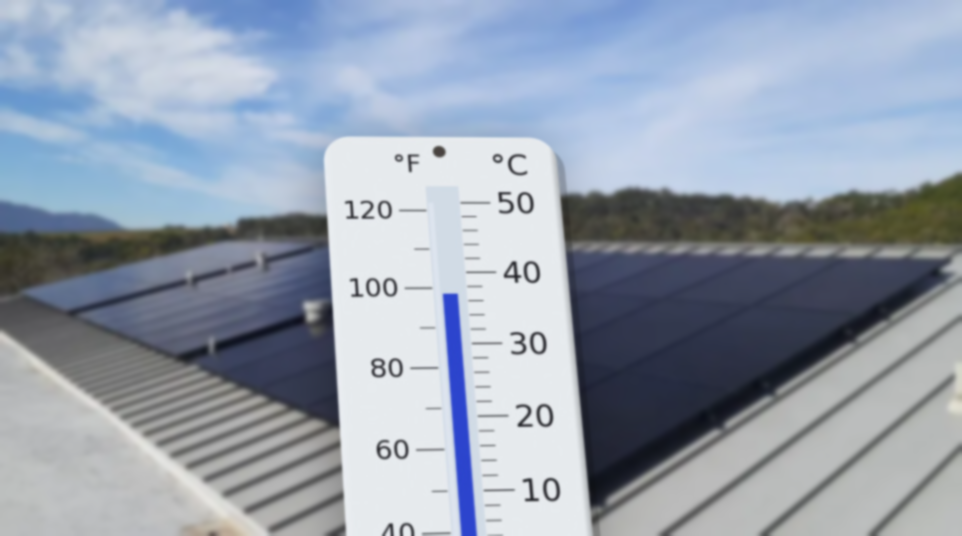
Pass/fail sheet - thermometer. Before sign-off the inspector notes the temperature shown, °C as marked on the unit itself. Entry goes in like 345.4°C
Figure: 37°C
